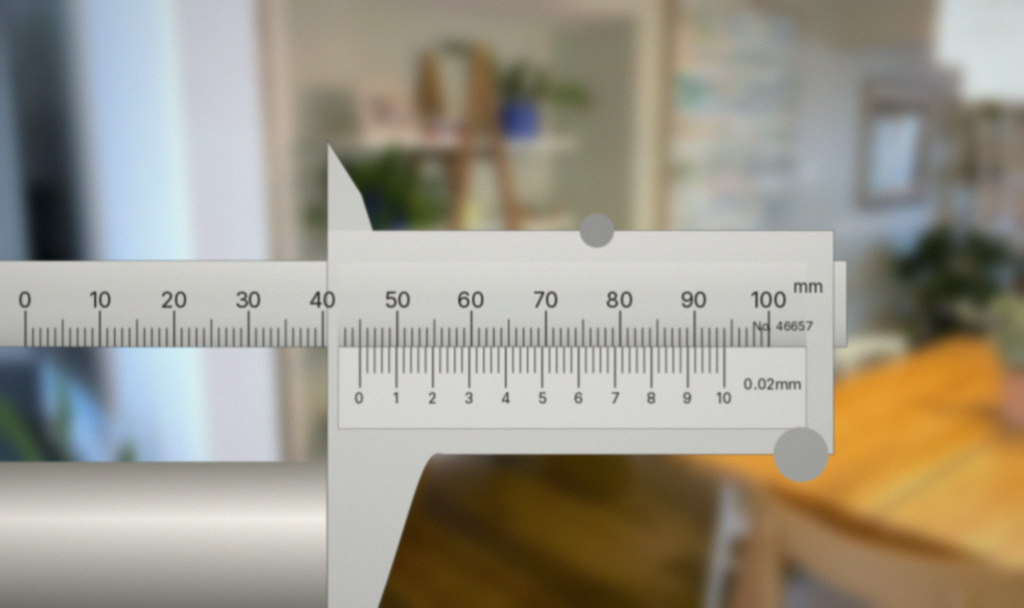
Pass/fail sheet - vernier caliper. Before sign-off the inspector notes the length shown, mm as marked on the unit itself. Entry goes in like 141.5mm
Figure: 45.0mm
